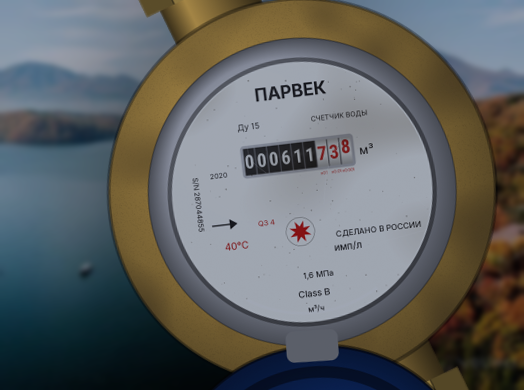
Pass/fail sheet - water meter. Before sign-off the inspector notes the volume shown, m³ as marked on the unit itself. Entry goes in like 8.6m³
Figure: 611.738m³
